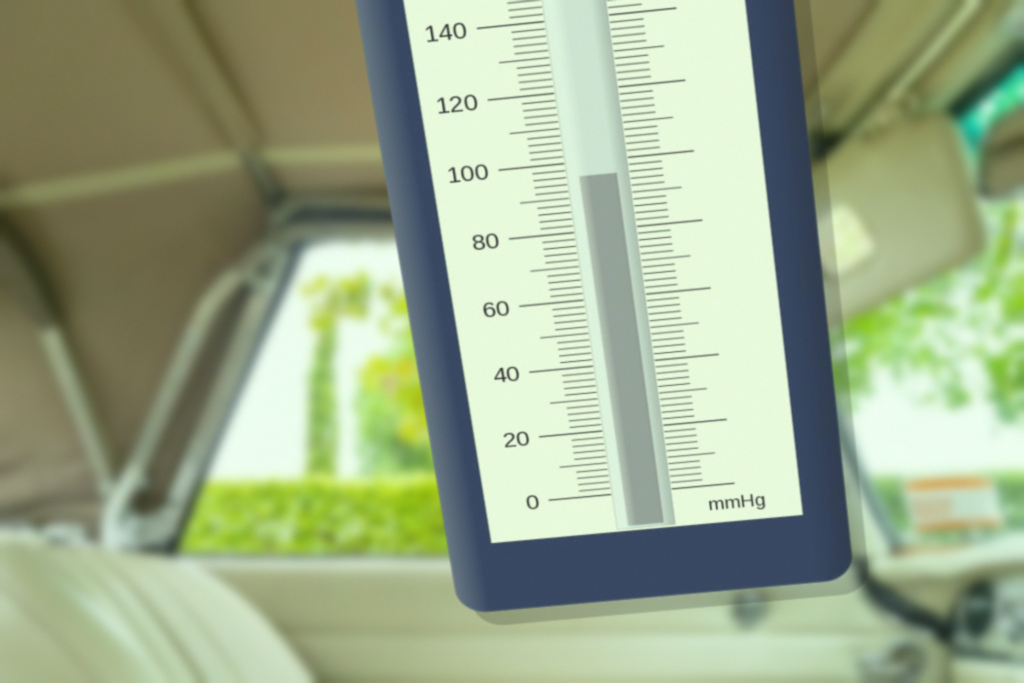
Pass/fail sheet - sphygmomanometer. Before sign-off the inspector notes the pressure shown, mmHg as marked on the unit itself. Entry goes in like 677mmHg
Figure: 96mmHg
